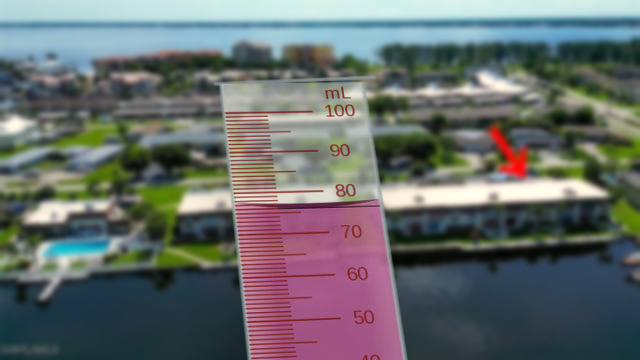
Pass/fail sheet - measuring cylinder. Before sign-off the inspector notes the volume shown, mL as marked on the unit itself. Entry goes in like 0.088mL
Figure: 76mL
